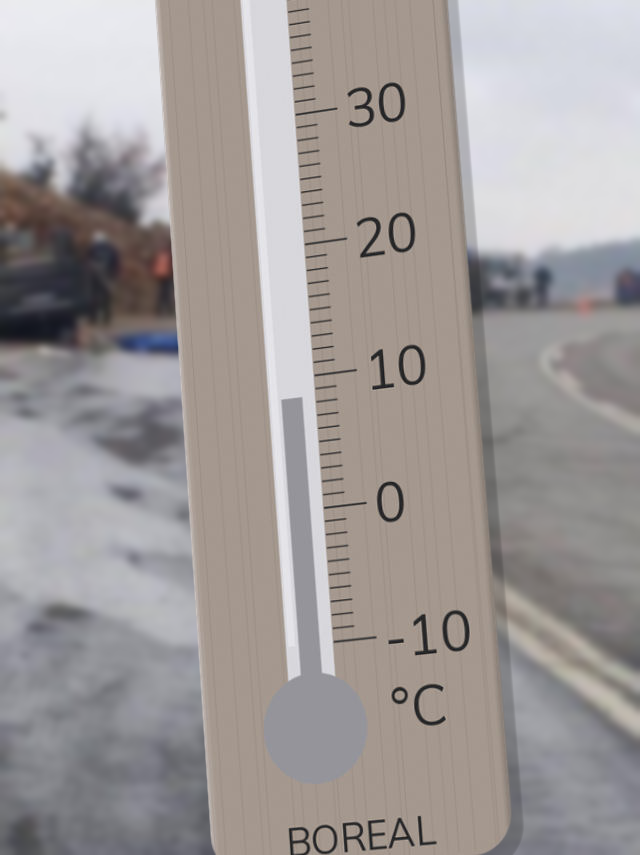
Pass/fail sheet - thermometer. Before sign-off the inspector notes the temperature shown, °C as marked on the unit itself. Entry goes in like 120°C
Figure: 8.5°C
